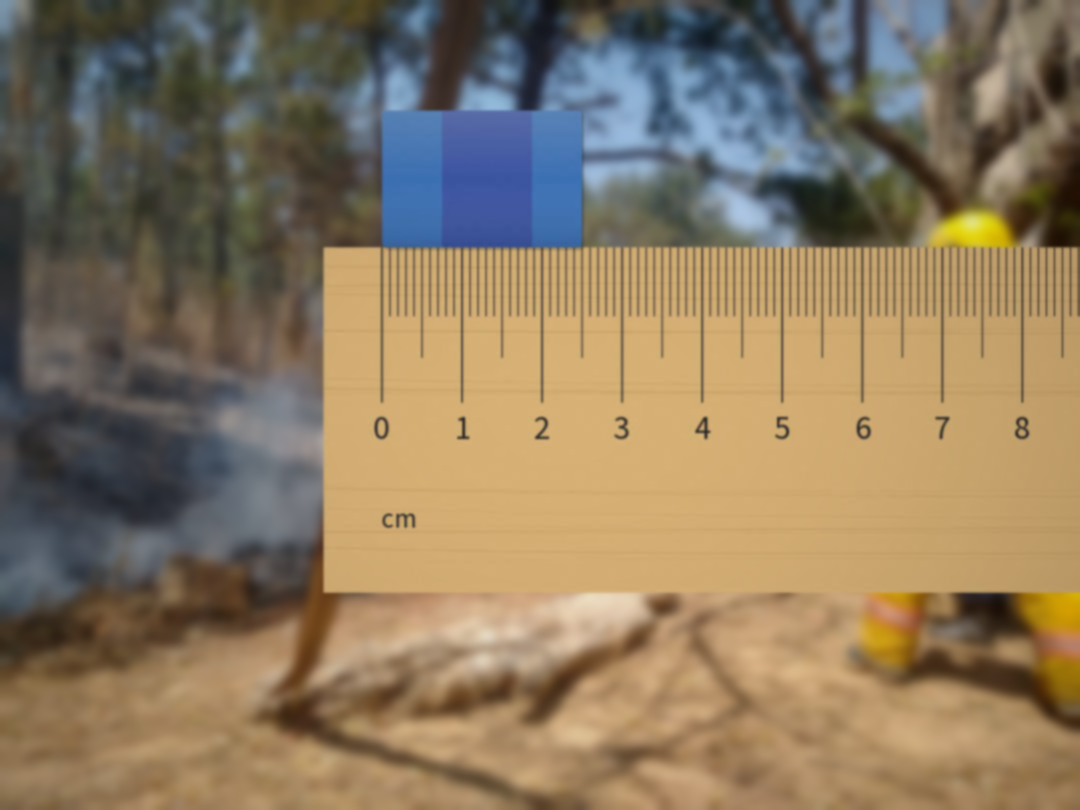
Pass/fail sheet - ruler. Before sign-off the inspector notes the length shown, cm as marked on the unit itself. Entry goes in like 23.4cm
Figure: 2.5cm
